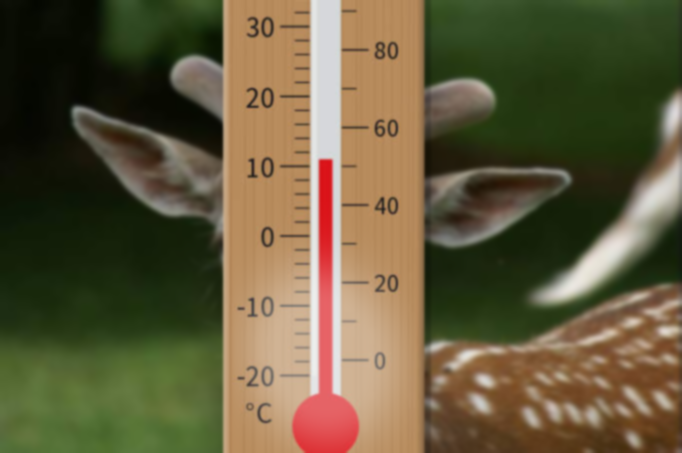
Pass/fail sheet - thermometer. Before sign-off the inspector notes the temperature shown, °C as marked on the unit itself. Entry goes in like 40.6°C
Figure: 11°C
